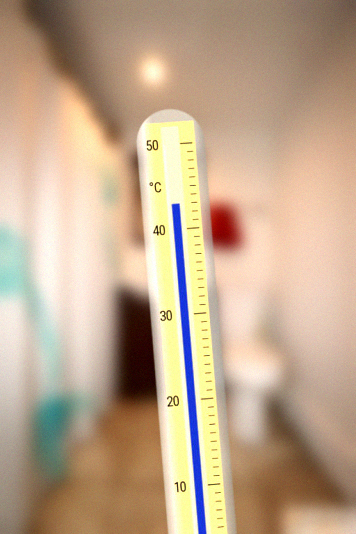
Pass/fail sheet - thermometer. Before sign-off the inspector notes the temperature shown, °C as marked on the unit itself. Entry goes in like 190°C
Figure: 43°C
